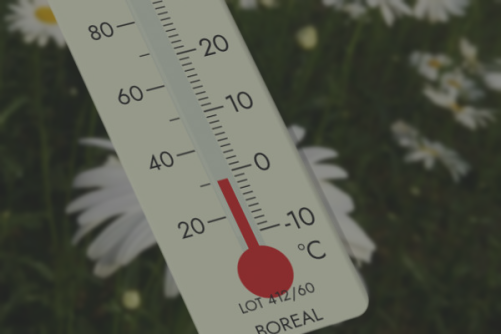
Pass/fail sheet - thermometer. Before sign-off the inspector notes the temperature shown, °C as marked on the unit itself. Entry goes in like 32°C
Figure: -1°C
